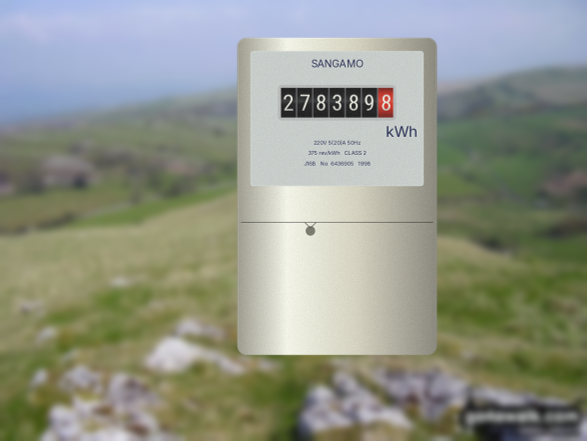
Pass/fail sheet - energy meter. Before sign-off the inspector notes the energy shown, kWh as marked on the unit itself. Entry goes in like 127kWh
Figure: 278389.8kWh
